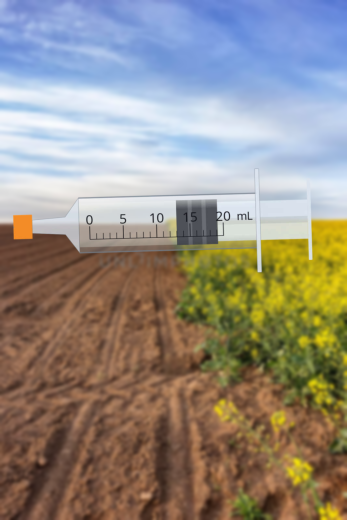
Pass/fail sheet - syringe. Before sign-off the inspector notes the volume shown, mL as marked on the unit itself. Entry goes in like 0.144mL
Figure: 13mL
